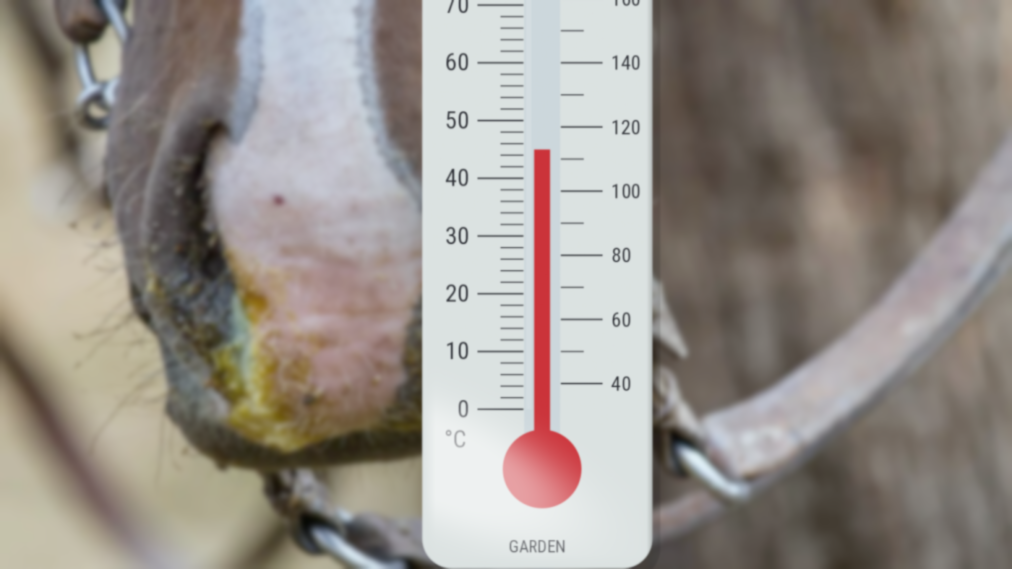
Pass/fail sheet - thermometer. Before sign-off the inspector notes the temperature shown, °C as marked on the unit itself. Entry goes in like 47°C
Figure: 45°C
